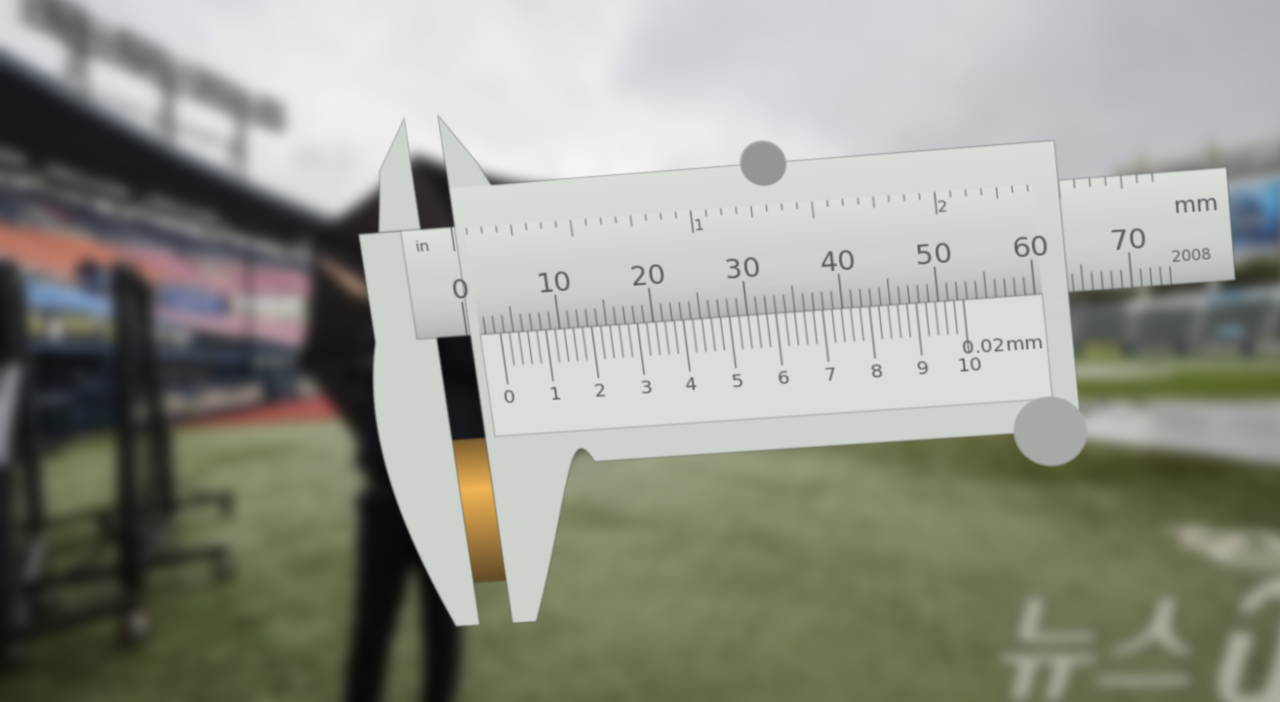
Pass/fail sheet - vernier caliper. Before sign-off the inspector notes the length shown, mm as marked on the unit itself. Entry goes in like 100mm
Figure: 3.6mm
